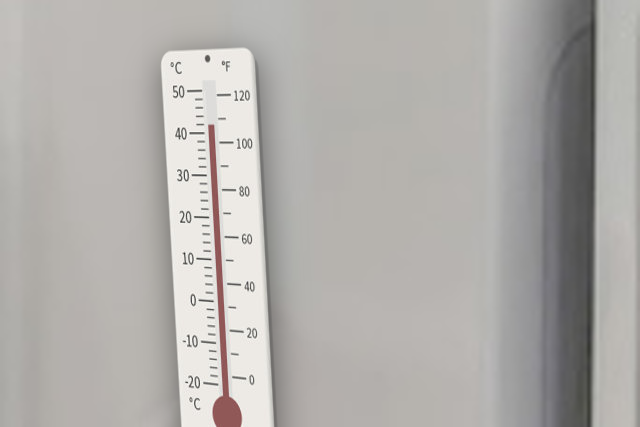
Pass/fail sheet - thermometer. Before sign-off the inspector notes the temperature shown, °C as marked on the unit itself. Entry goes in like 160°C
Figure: 42°C
